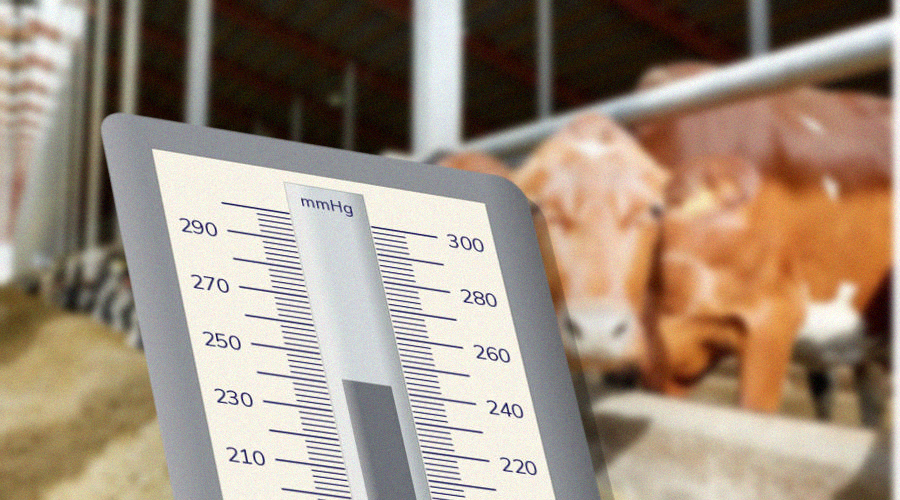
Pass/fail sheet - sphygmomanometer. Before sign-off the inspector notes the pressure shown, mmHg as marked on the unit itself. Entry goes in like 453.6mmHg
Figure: 242mmHg
